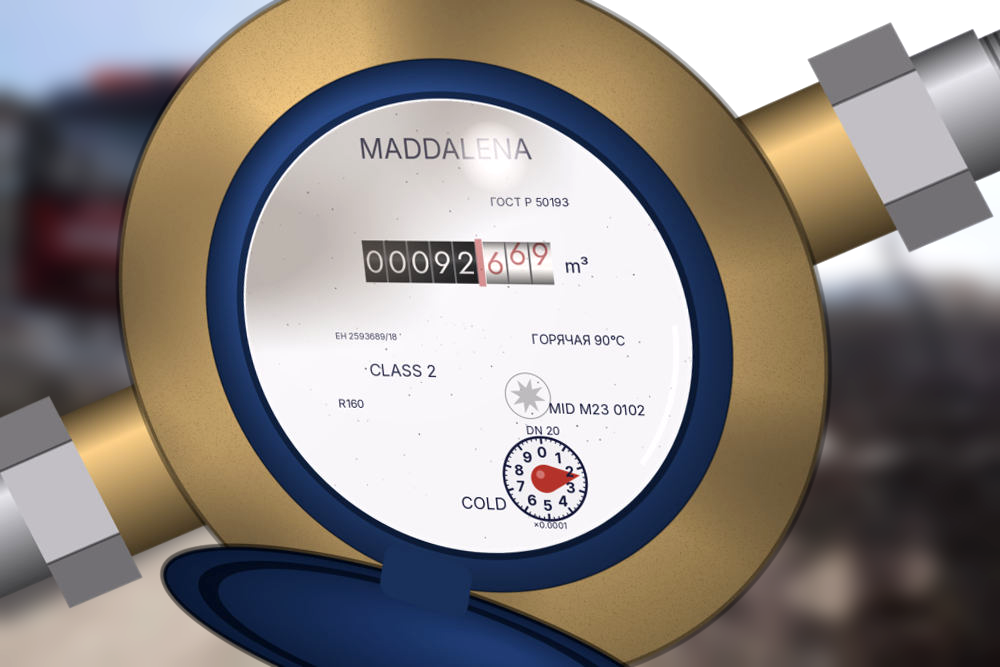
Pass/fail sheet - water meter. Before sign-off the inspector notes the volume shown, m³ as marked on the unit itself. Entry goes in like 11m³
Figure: 92.6692m³
